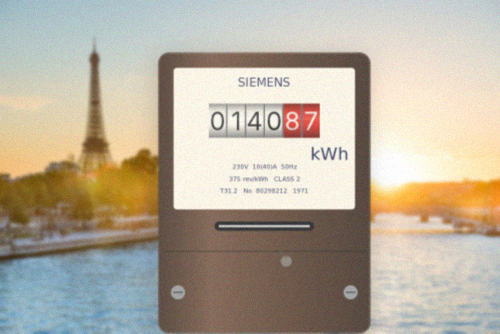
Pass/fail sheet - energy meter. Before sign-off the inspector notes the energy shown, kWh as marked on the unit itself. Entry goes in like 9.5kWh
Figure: 140.87kWh
